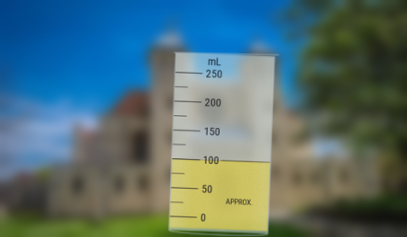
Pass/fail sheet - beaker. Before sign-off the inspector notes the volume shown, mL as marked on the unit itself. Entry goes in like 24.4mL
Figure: 100mL
